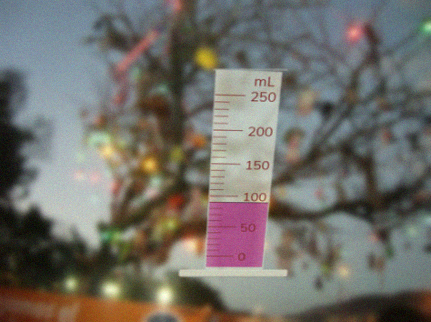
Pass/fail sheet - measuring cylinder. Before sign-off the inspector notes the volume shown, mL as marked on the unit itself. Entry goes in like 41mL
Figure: 90mL
